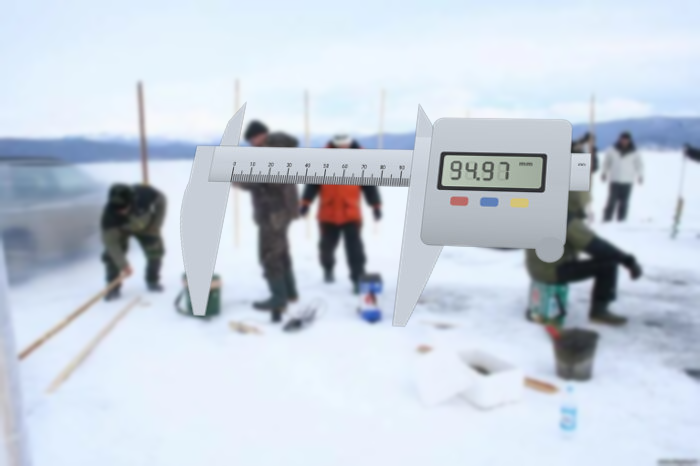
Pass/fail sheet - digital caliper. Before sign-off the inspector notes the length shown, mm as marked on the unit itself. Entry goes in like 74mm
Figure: 94.97mm
